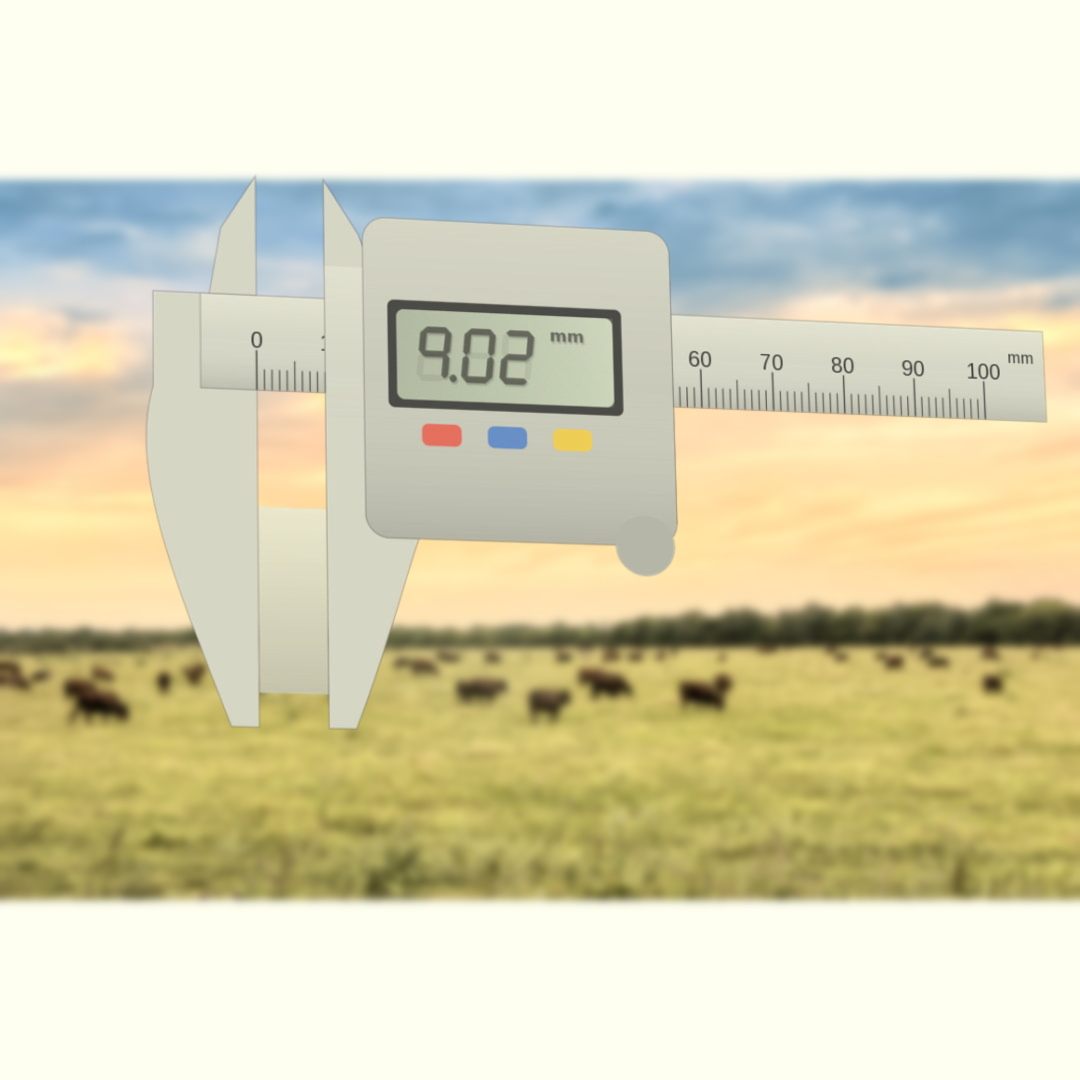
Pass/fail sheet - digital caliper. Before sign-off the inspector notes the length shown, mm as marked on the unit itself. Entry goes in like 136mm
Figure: 9.02mm
